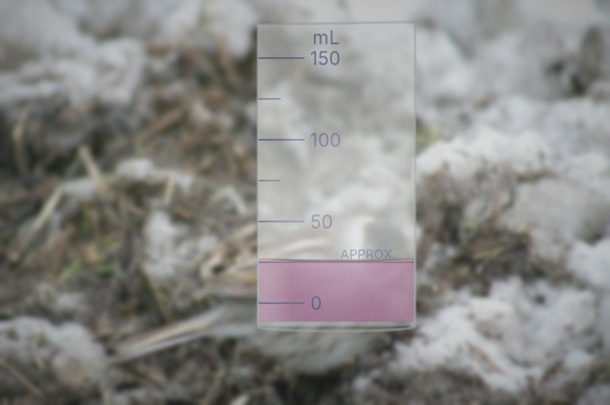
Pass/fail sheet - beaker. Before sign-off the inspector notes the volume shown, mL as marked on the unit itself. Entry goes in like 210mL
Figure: 25mL
